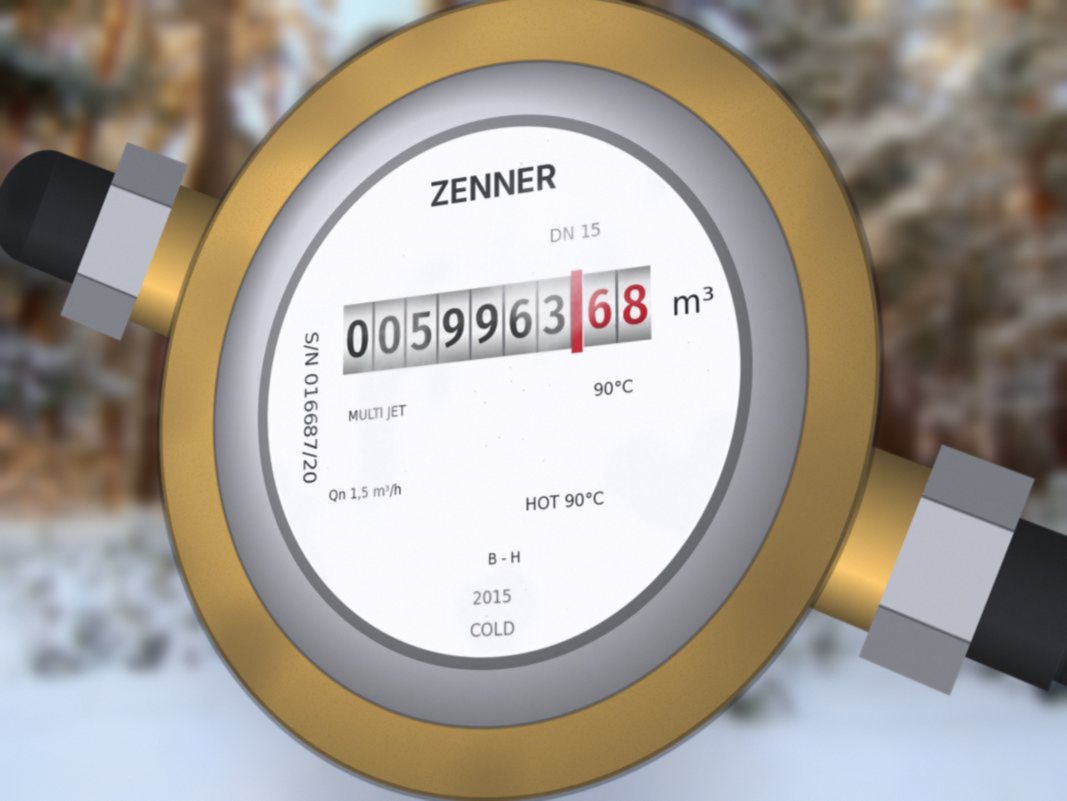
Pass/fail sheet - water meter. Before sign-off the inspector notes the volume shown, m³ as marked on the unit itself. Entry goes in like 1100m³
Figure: 59963.68m³
